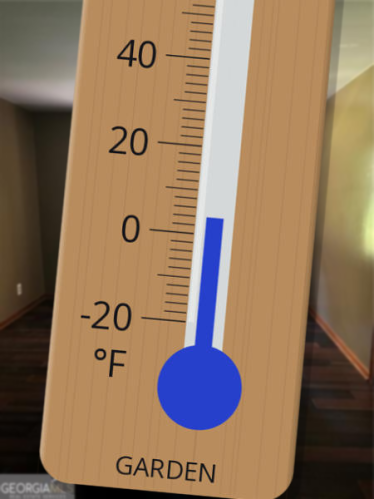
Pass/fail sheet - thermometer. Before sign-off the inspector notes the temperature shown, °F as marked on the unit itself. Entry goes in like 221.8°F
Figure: 4°F
